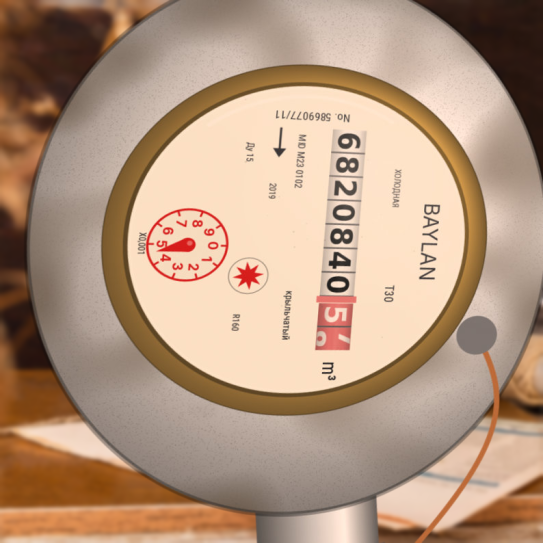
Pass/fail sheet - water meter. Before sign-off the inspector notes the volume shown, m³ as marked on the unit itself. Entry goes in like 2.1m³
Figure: 6820840.574m³
